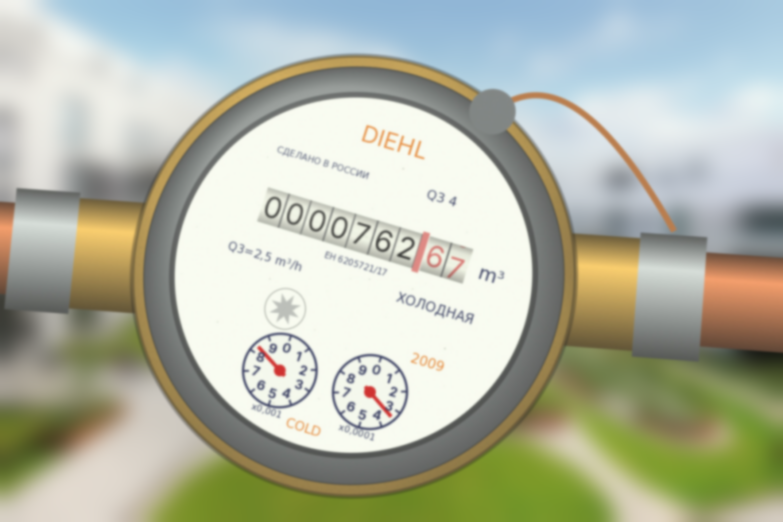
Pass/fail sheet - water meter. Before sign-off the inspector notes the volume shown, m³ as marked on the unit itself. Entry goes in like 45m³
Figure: 762.6683m³
